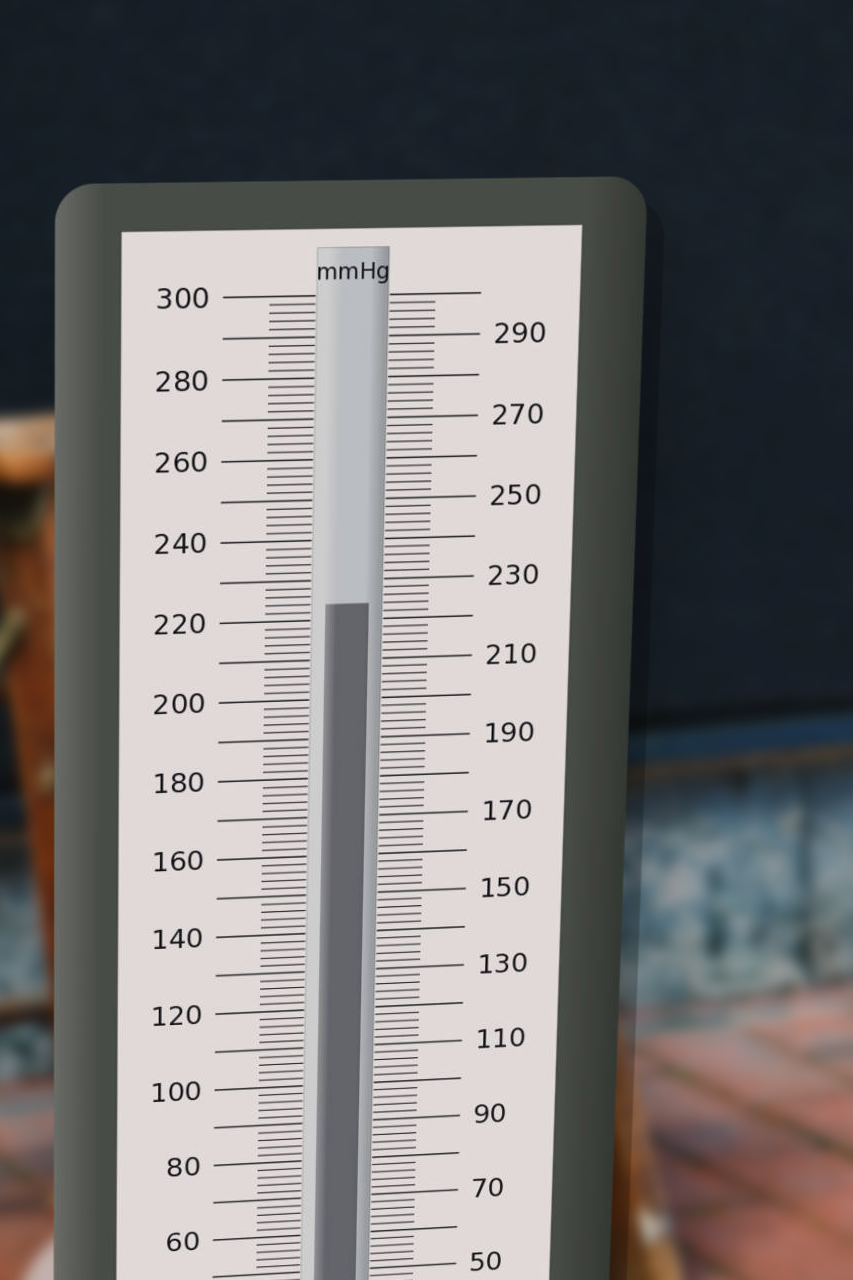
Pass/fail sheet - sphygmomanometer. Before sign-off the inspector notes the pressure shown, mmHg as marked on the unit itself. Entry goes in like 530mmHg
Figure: 224mmHg
